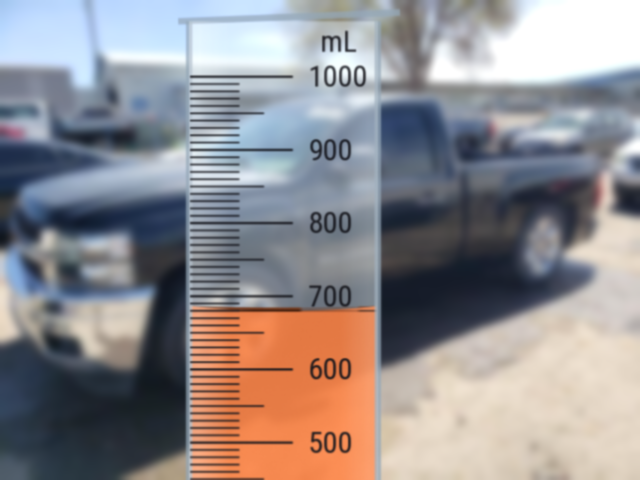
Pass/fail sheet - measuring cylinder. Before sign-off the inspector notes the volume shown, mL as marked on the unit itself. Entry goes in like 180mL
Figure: 680mL
